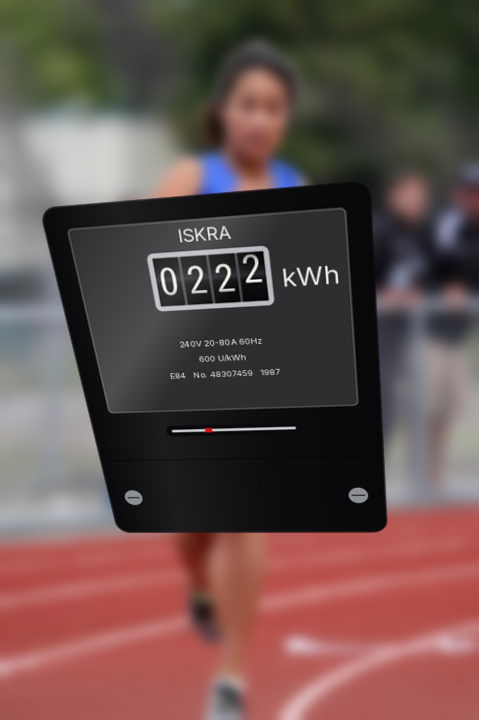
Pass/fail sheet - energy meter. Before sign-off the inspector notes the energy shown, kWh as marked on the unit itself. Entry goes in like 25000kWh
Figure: 222kWh
